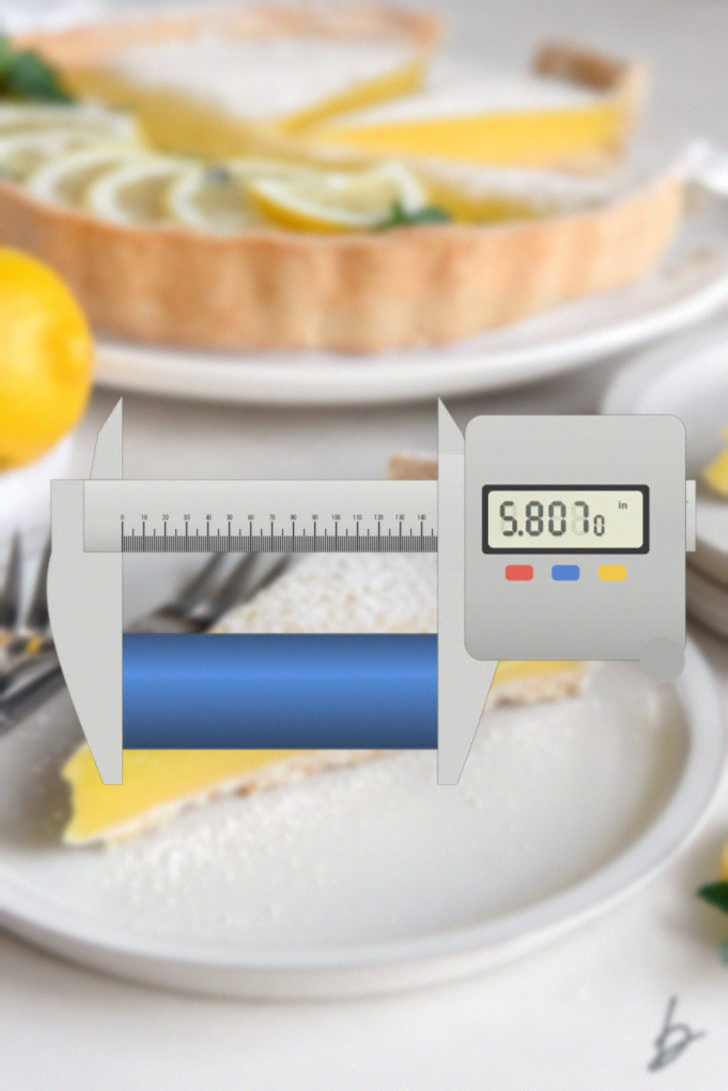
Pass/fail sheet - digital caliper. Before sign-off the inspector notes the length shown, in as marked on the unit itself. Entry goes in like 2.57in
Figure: 5.8070in
